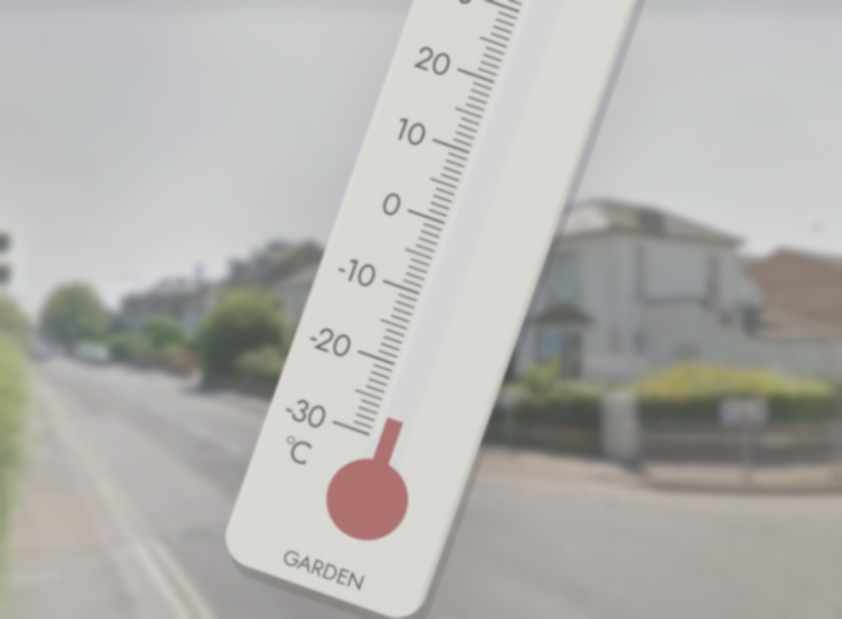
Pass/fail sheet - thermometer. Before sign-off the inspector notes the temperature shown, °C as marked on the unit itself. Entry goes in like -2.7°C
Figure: -27°C
